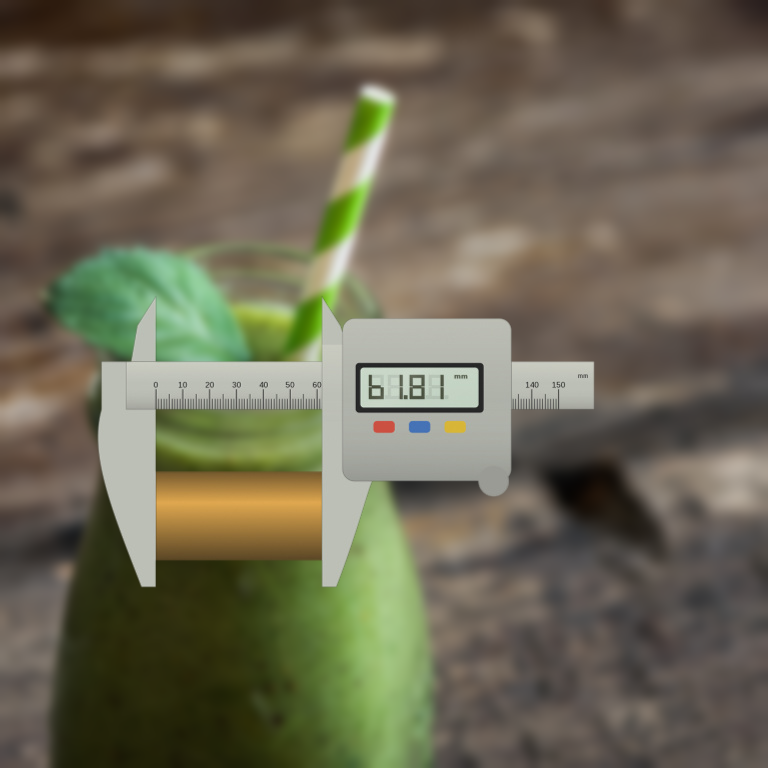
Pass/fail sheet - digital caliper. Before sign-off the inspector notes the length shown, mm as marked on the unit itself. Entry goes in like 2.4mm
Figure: 61.81mm
